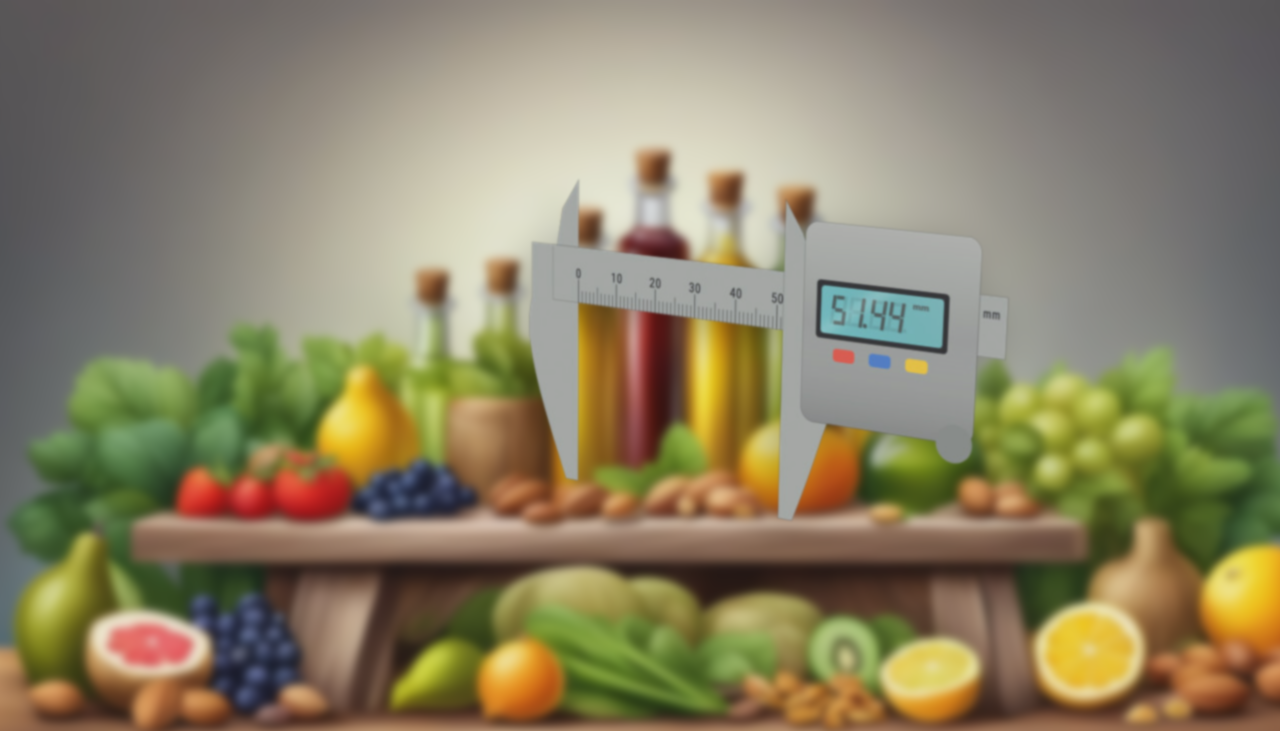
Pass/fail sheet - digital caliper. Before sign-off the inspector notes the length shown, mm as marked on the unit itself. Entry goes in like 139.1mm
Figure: 51.44mm
